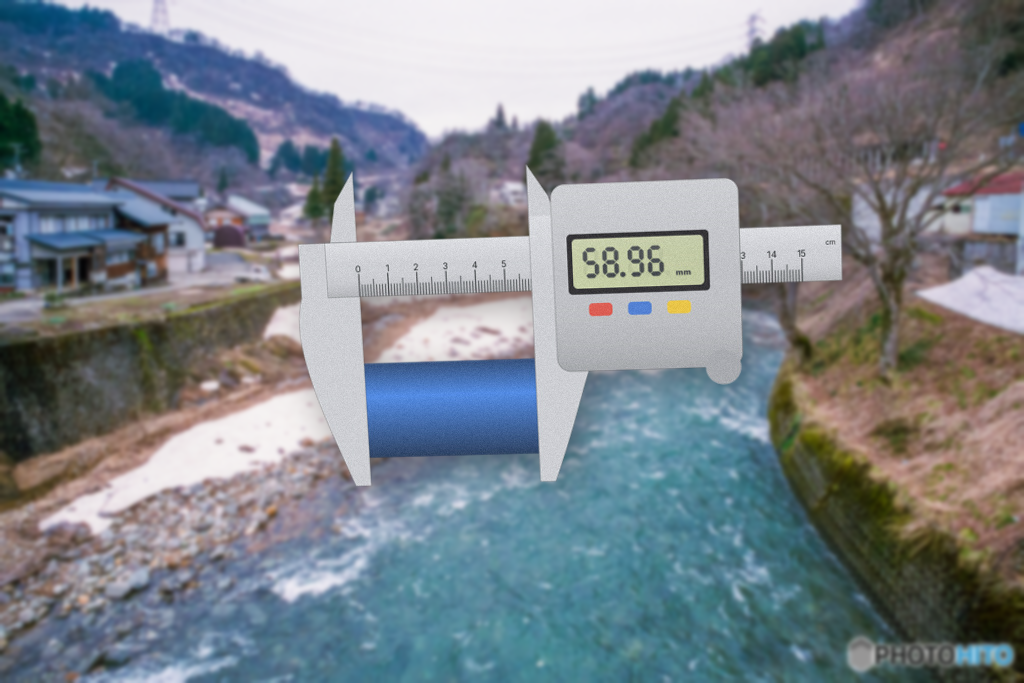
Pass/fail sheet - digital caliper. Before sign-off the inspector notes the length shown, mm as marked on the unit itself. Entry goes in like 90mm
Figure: 58.96mm
